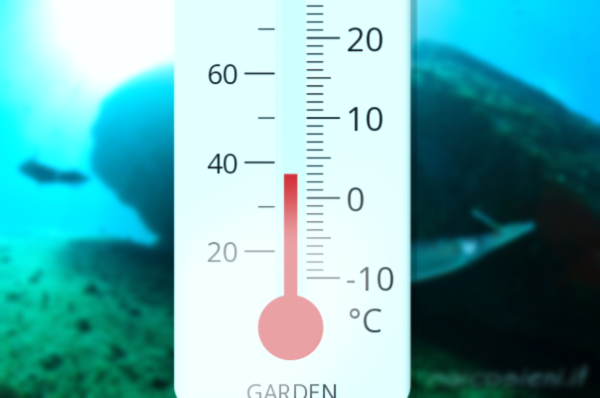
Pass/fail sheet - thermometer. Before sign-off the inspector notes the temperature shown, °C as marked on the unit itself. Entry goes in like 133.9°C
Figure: 3°C
